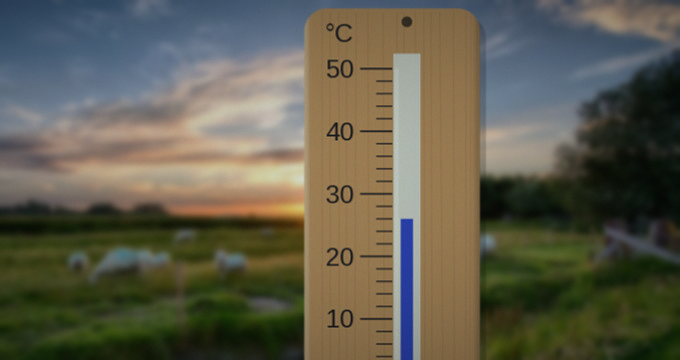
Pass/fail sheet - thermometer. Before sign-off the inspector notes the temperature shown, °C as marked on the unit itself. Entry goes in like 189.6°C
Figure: 26°C
